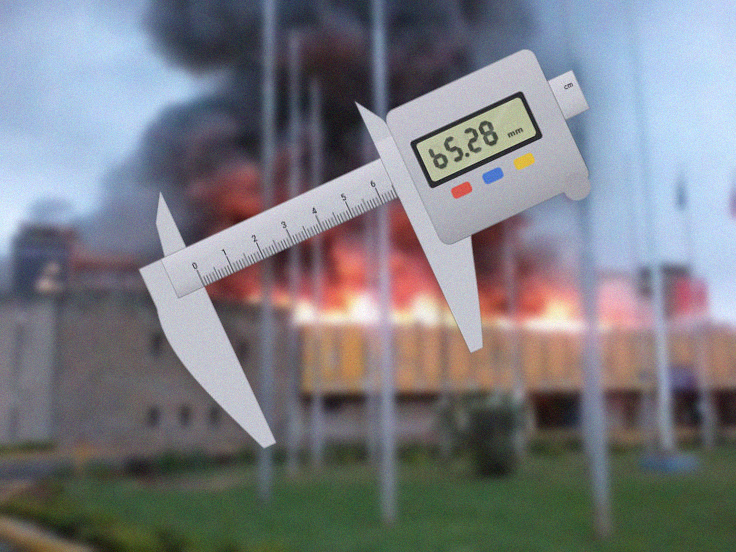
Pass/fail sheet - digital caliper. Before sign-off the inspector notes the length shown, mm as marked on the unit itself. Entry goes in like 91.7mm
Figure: 65.28mm
